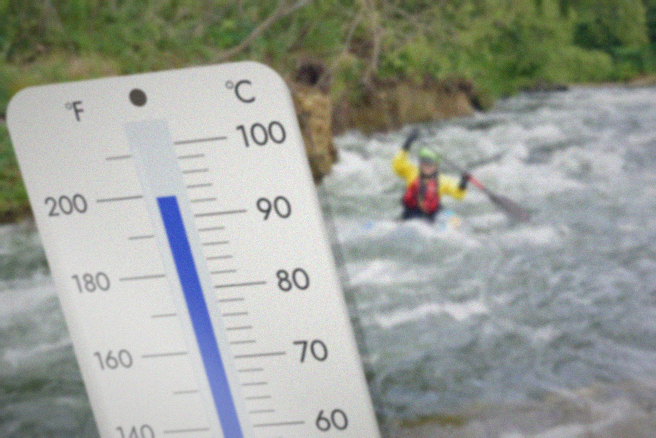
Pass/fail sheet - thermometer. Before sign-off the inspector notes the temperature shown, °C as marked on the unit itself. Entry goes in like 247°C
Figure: 93°C
